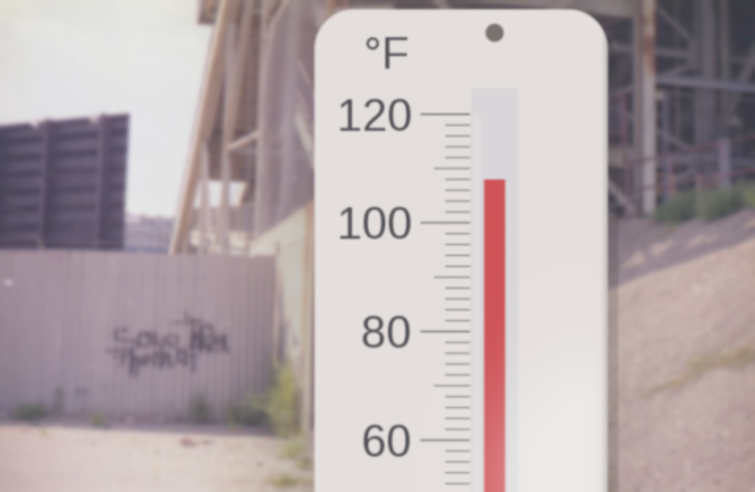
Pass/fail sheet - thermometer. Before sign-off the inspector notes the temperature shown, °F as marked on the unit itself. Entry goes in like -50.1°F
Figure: 108°F
